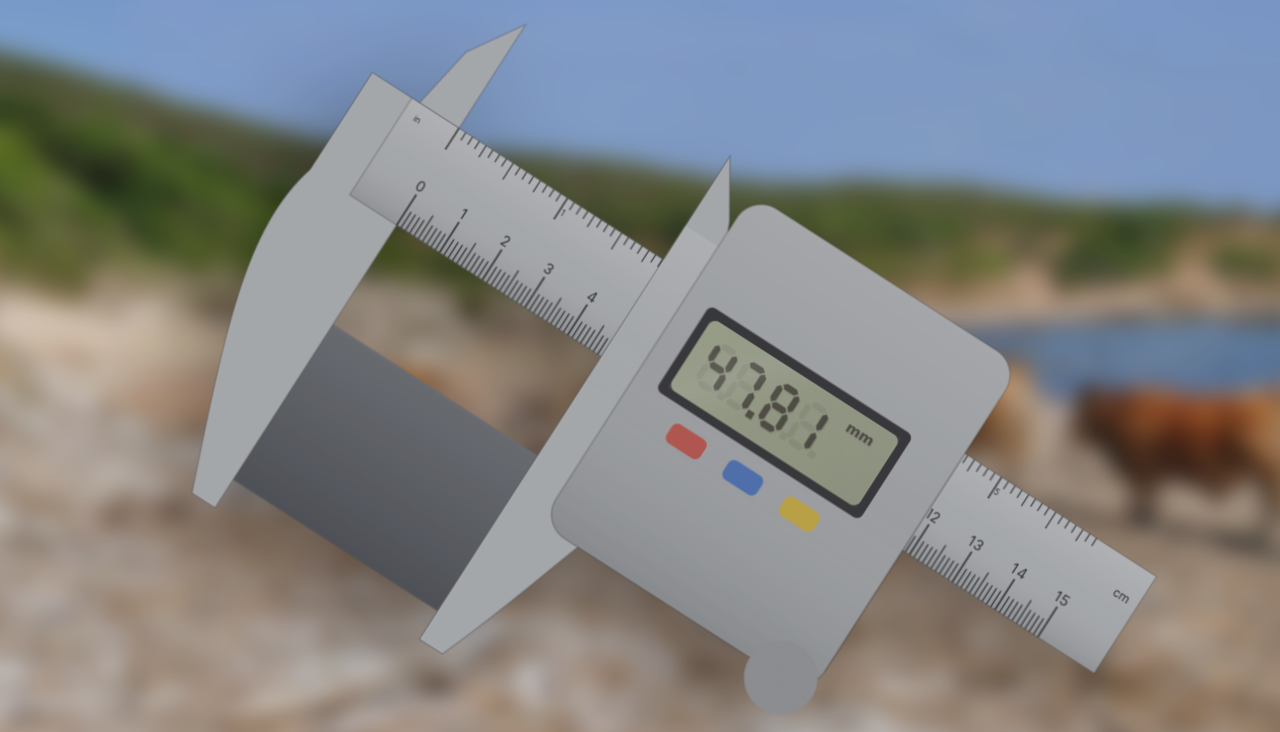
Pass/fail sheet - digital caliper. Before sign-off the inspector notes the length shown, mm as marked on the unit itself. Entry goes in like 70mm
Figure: 47.81mm
